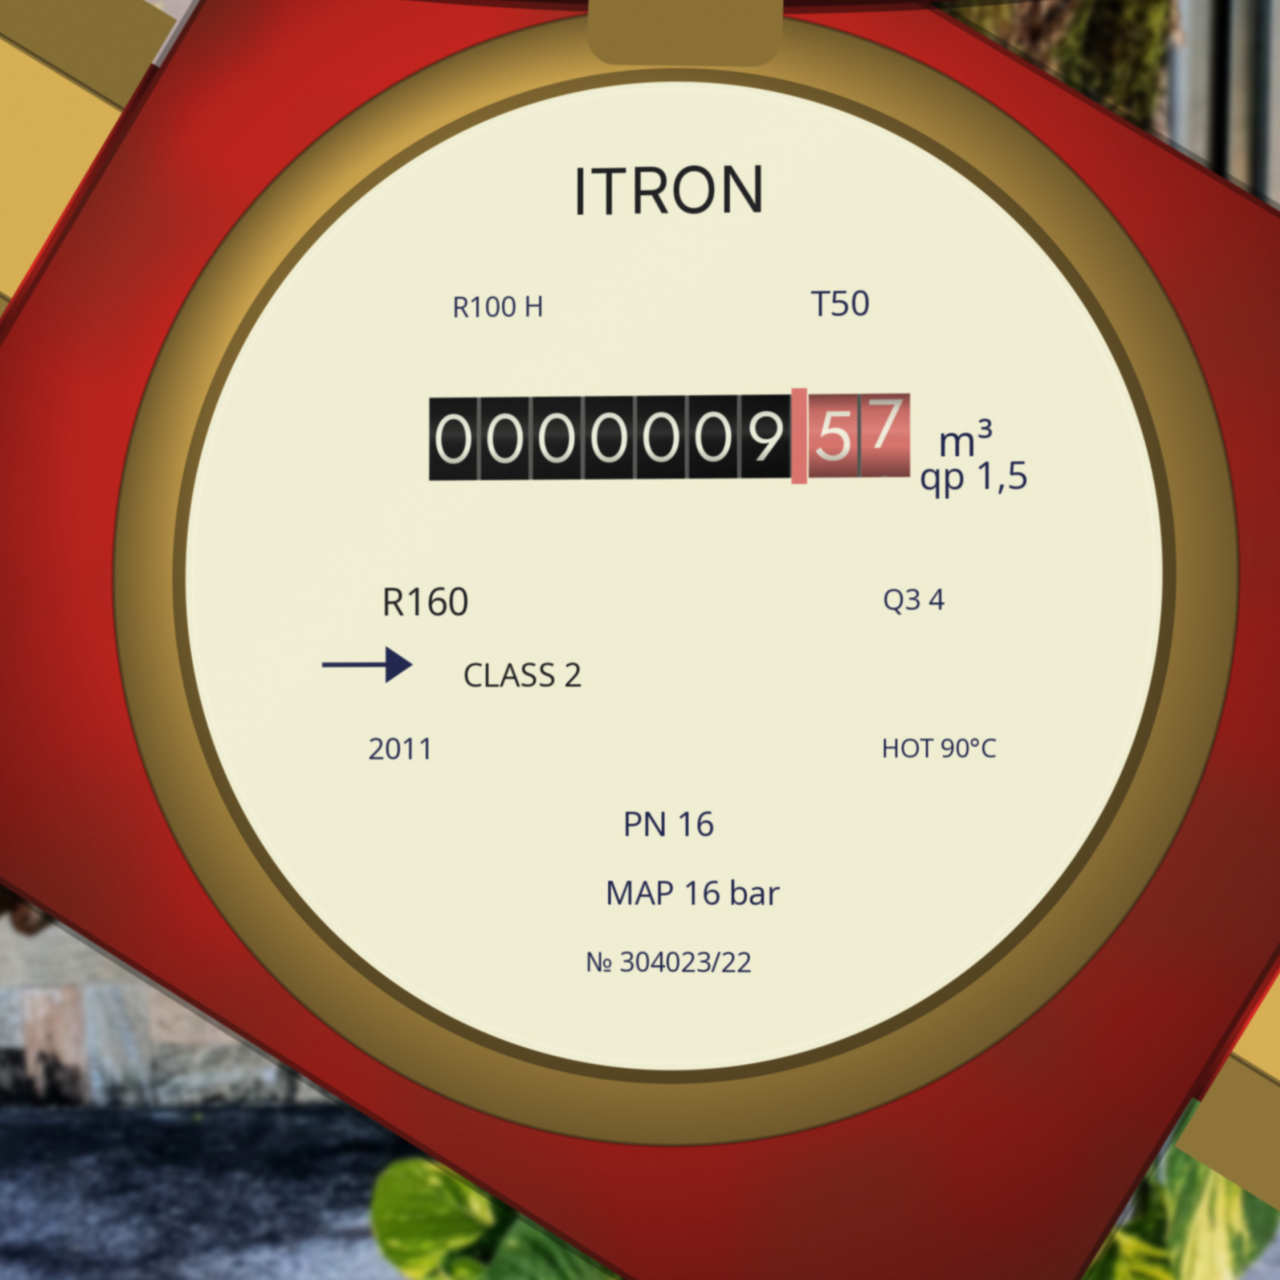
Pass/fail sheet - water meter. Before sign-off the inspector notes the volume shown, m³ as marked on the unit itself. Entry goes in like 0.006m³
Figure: 9.57m³
